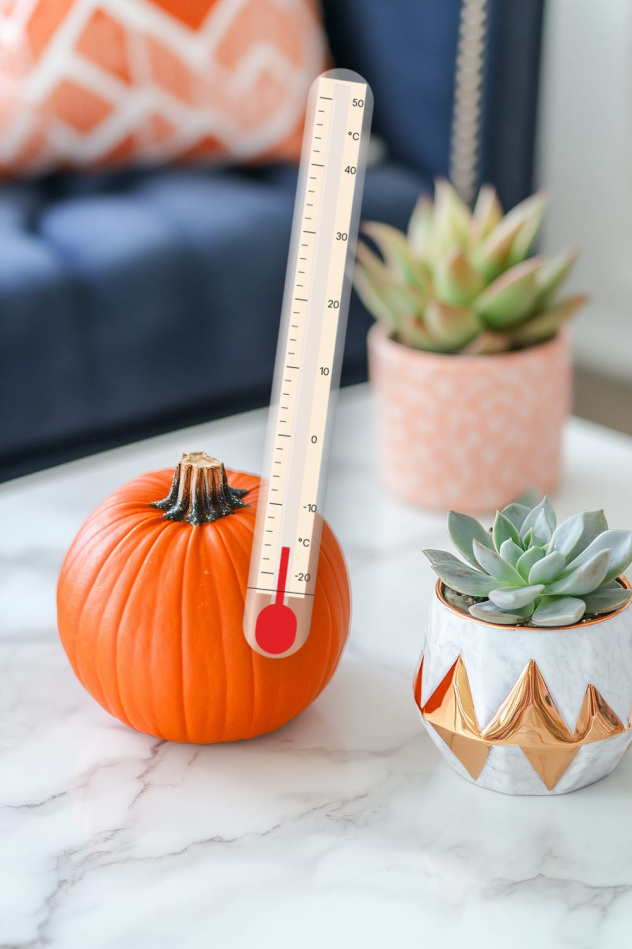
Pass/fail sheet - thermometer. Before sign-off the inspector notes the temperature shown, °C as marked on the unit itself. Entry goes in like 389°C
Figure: -16°C
